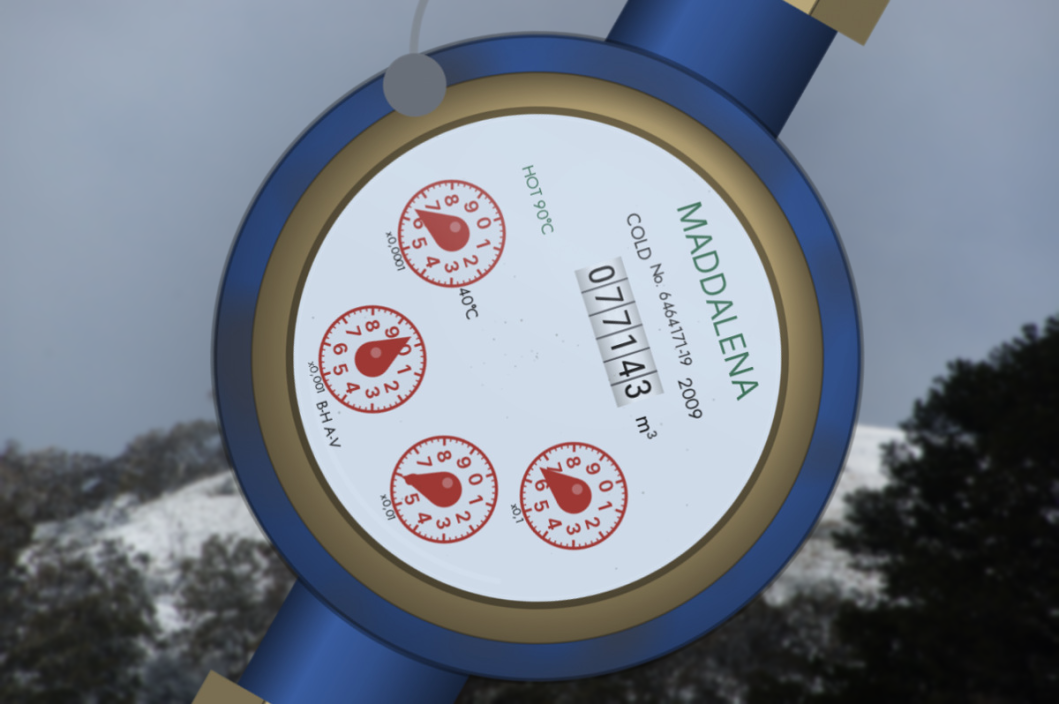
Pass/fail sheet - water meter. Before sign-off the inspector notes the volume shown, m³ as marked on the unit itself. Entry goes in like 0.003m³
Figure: 77143.6596m³
